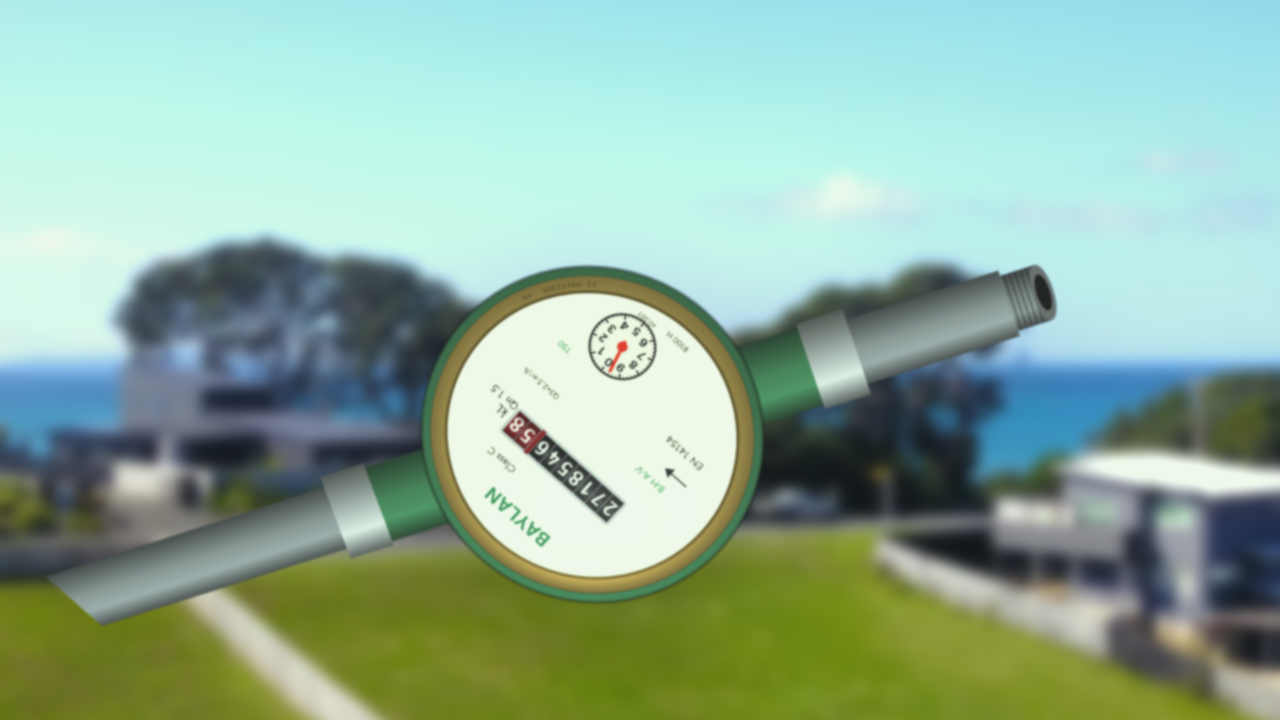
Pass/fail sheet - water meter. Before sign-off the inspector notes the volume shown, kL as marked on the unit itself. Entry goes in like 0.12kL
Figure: 2718546.579kL
